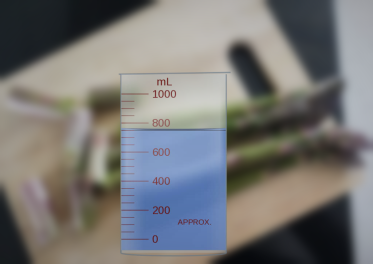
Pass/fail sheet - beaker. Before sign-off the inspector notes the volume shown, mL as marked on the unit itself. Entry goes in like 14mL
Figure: 750mL
